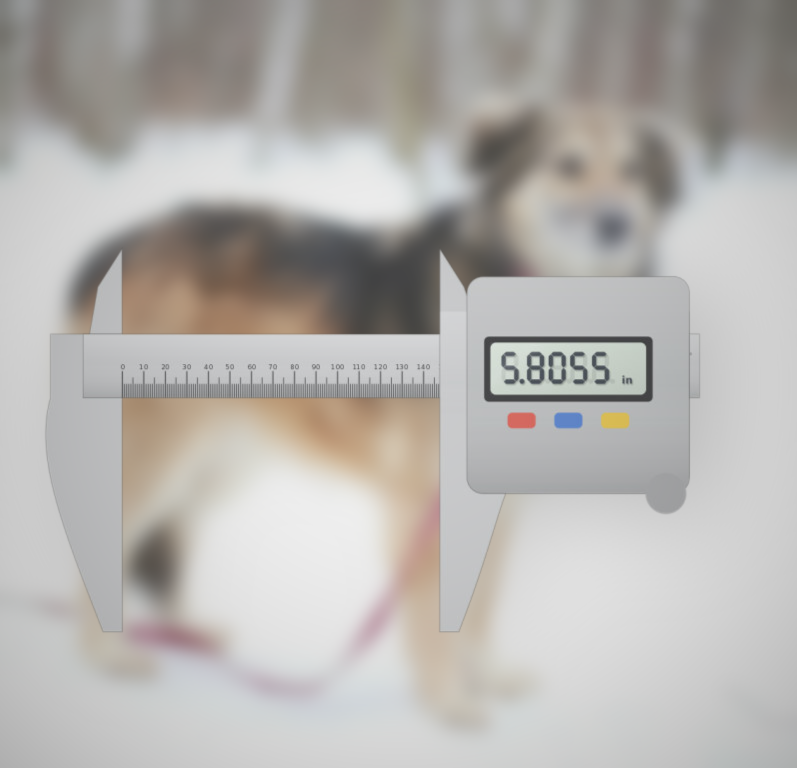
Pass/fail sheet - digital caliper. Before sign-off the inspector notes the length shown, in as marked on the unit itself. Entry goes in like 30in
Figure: 5.8055in
